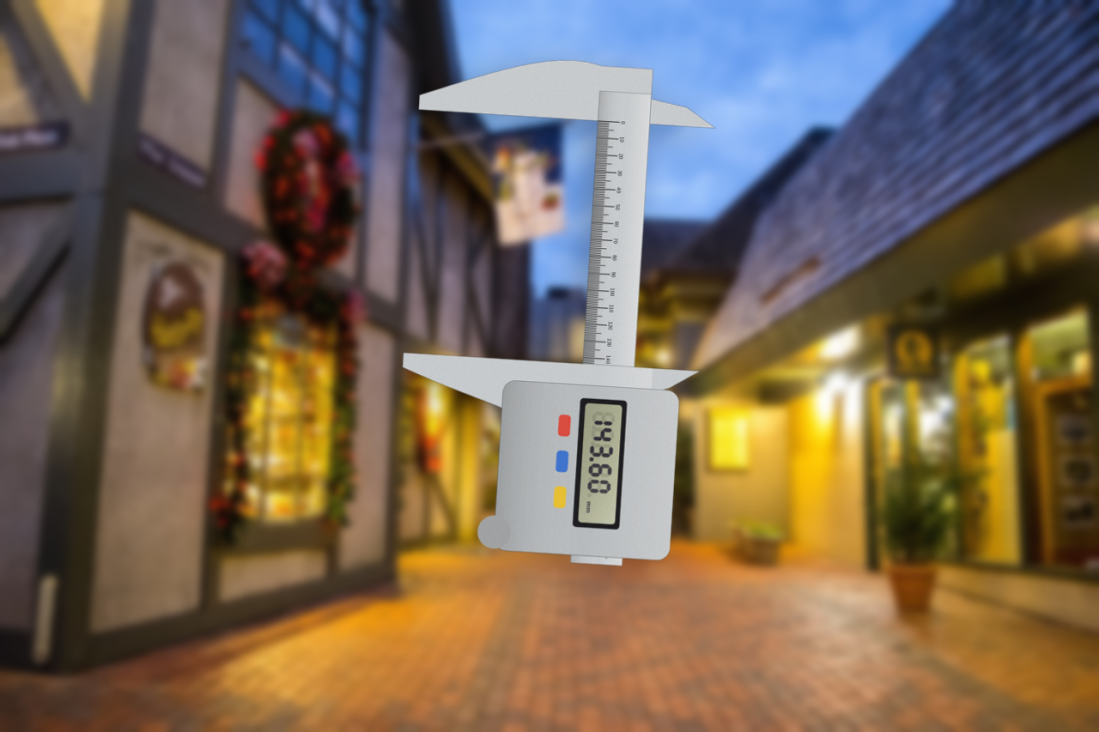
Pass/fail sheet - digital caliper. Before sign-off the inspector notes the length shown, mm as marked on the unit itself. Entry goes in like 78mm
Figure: 143.60mm
